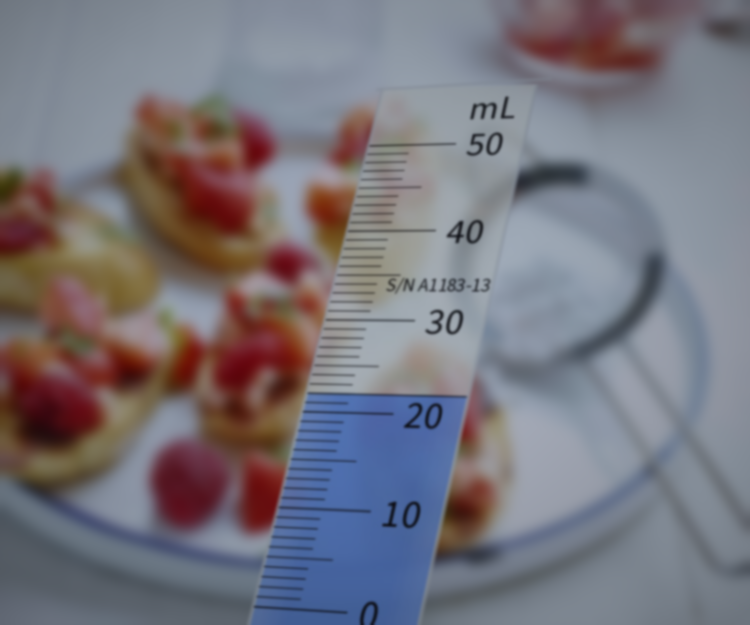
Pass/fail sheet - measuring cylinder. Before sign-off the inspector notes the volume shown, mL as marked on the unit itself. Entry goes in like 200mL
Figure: 22mL
